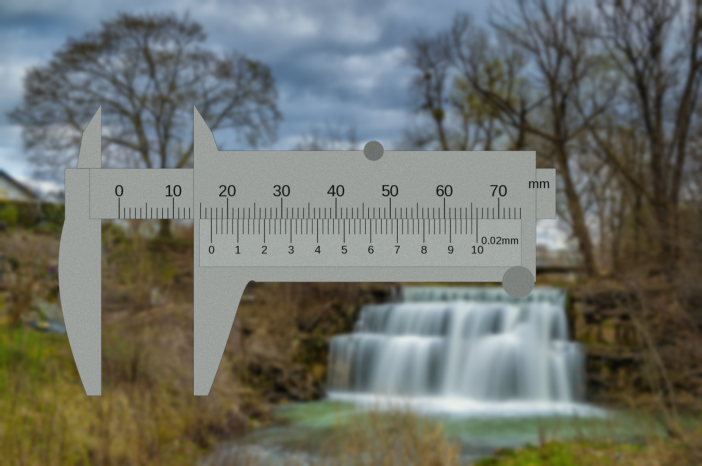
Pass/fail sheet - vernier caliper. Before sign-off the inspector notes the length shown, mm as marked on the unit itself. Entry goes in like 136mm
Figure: 17.0mm
